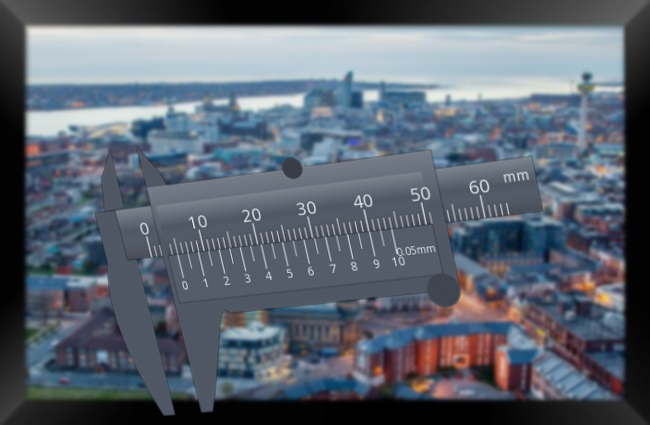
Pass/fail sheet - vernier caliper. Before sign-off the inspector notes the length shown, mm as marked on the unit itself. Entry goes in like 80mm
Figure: 5.0mm
